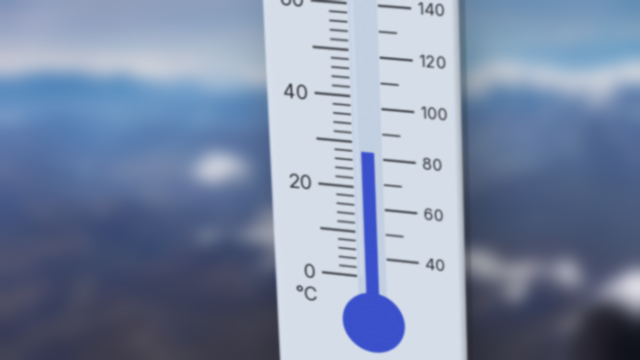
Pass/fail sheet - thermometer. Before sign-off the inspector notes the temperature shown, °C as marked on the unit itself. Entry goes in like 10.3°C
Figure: 28°C
